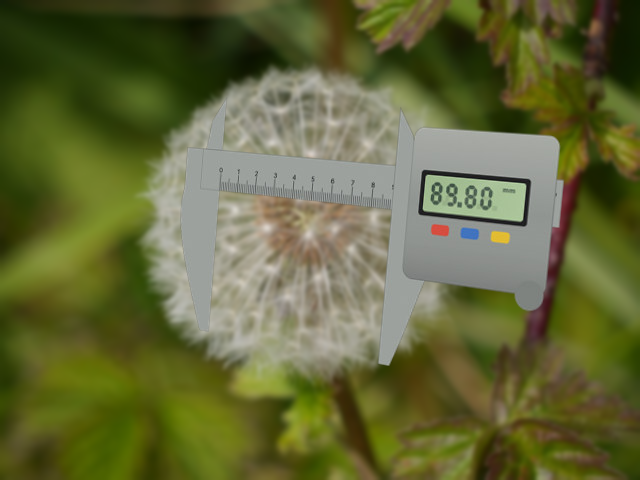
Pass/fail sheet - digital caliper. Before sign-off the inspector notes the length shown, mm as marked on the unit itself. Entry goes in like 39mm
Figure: 89.80mm
